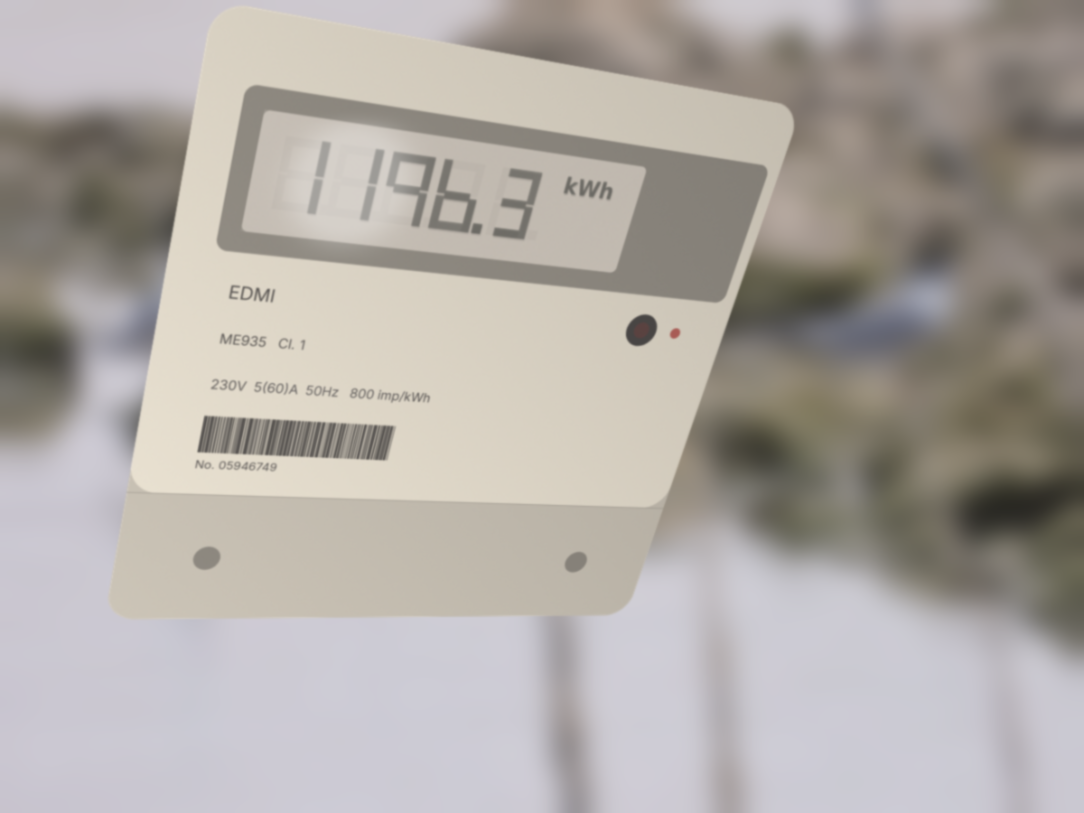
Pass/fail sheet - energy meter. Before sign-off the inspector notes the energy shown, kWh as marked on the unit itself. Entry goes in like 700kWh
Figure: 1196.3kWh
